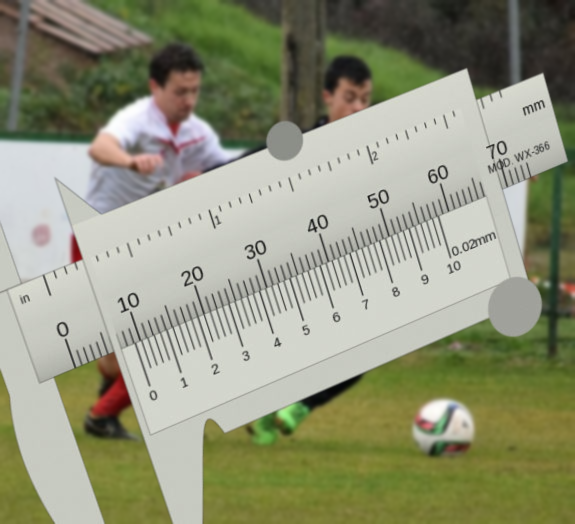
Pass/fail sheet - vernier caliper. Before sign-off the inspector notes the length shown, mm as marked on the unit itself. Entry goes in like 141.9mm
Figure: 9.2mm
